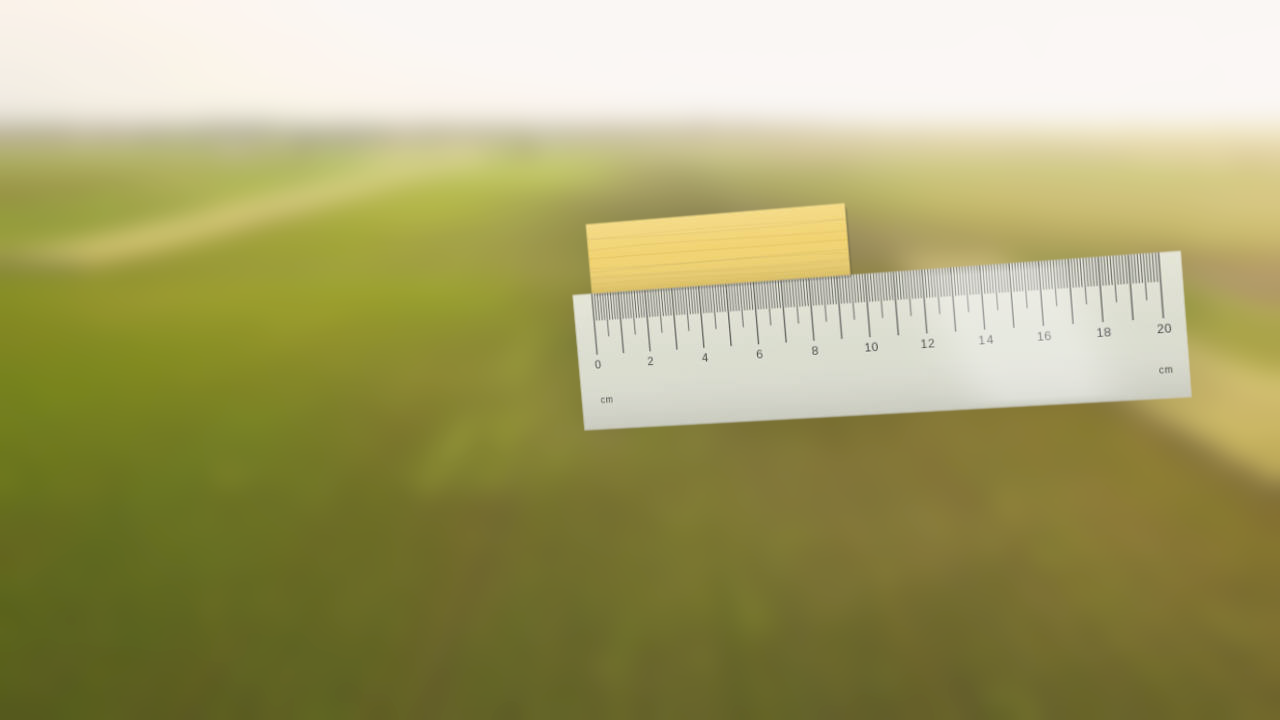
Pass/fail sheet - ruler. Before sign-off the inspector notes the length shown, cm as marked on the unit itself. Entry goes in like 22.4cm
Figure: 9.5cm
